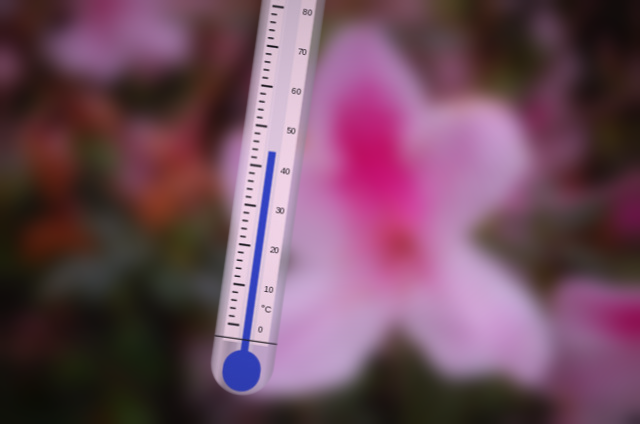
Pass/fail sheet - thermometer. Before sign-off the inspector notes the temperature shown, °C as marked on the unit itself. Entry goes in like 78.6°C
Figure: 44°C
